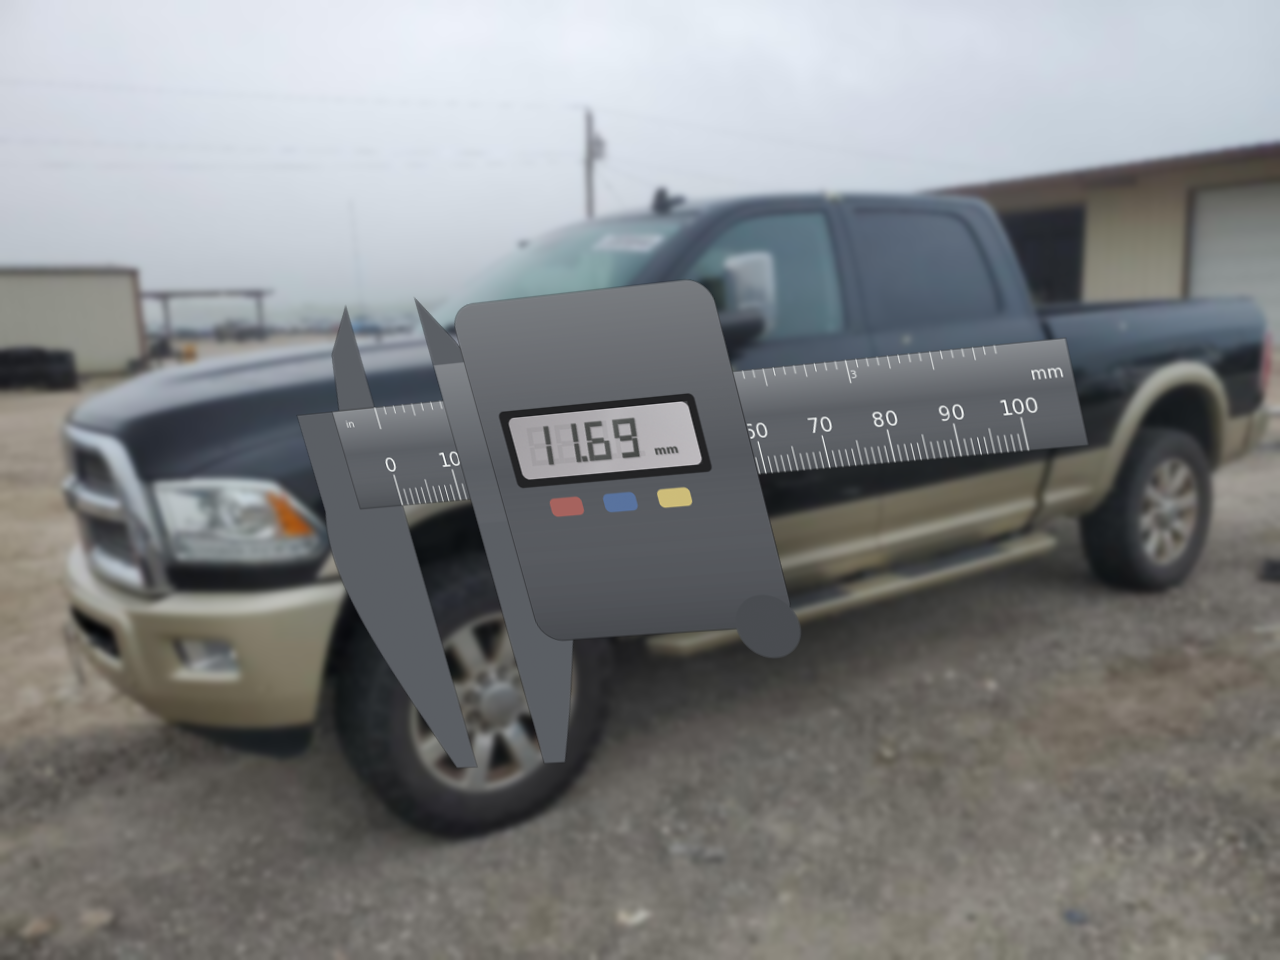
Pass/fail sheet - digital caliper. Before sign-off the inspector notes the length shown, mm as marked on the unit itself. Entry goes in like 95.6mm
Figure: 11.69mm
